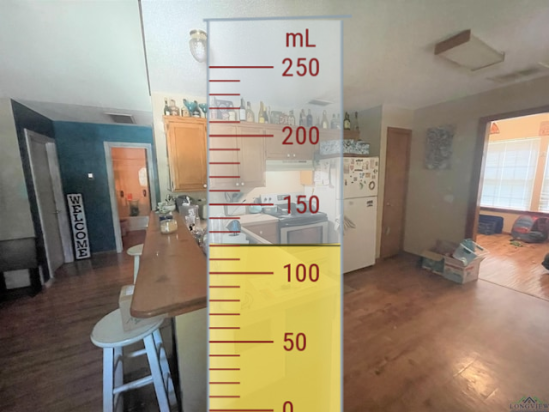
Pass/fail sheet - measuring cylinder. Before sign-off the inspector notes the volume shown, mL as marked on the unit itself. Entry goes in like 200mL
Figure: 120mL
